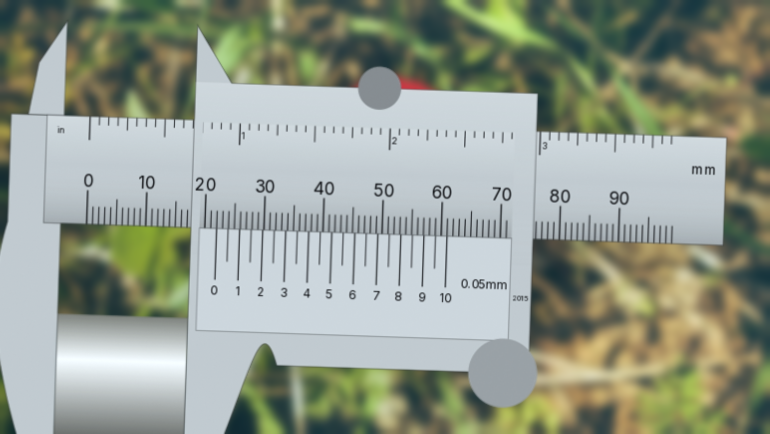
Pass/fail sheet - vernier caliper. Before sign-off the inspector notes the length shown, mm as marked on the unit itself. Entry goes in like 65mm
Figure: 22.0mm
